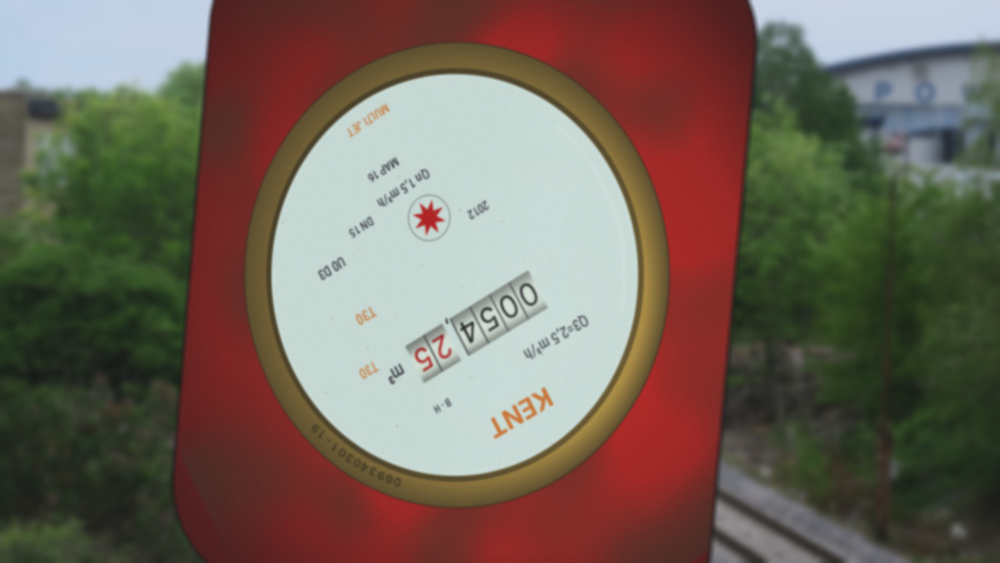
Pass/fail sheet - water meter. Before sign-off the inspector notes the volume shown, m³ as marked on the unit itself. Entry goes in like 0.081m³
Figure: 54.25m³
